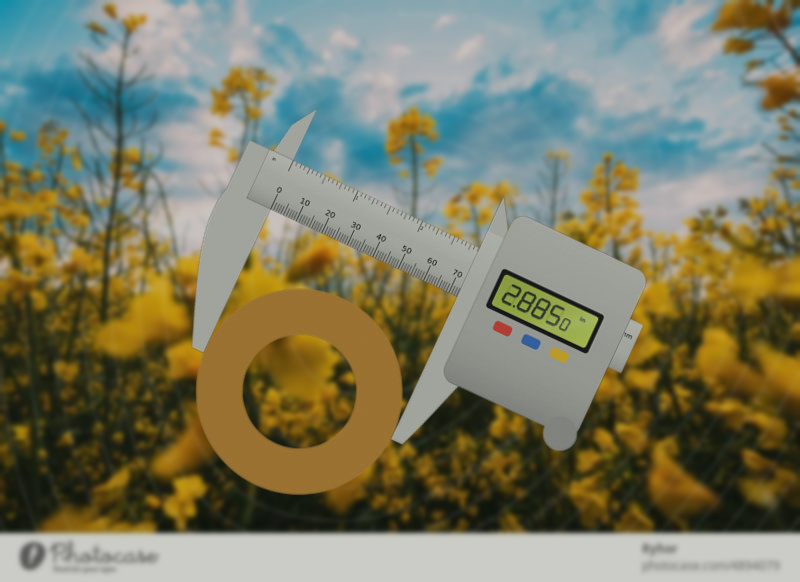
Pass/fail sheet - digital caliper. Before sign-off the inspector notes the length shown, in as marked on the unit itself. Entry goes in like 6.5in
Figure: 2.8850in
